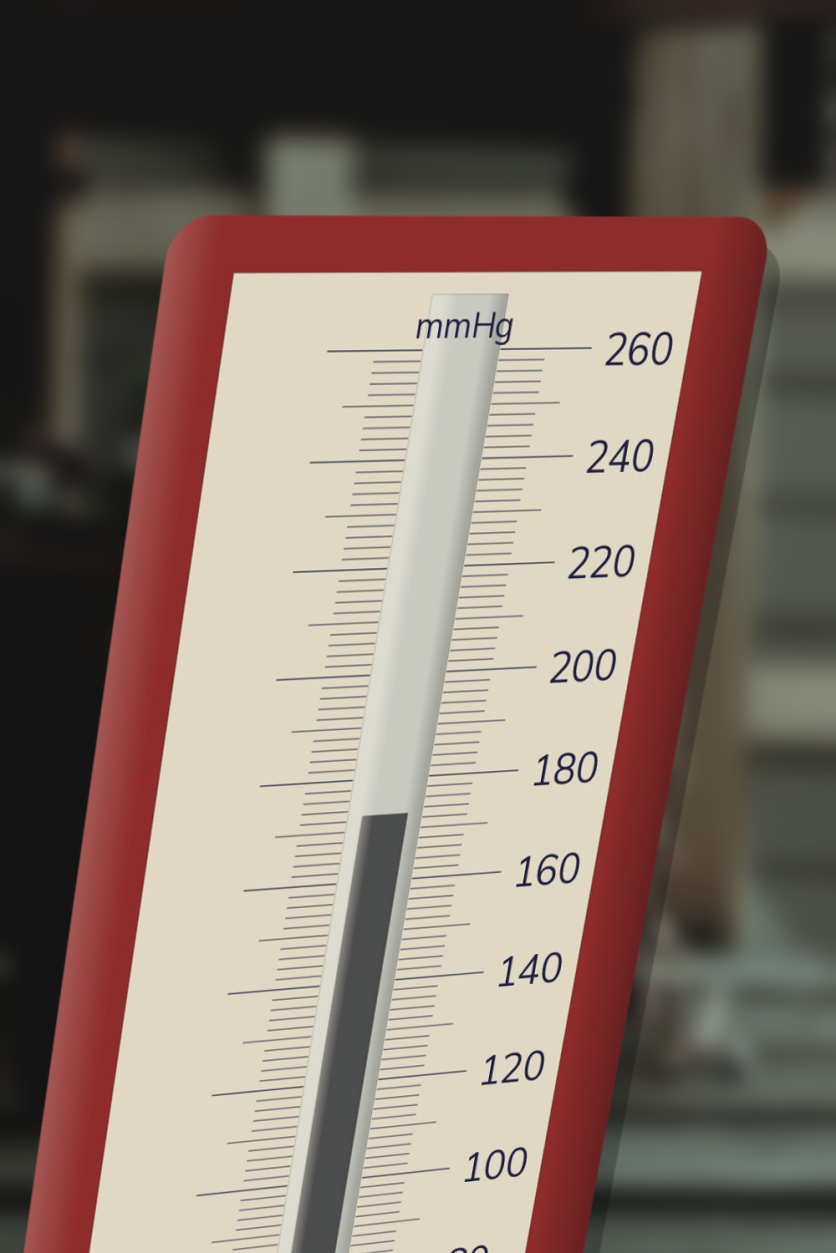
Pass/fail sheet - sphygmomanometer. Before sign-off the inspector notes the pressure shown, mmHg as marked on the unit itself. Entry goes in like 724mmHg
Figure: 173mmHg
